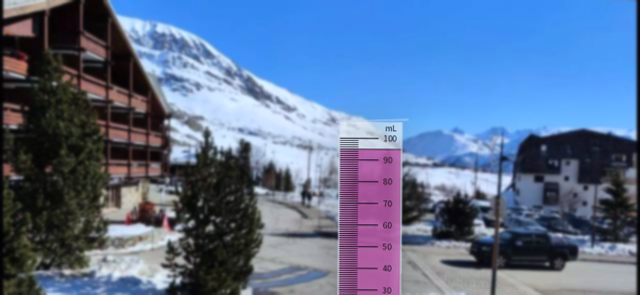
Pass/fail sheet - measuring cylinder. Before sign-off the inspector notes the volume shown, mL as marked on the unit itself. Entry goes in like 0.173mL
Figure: 95mL
